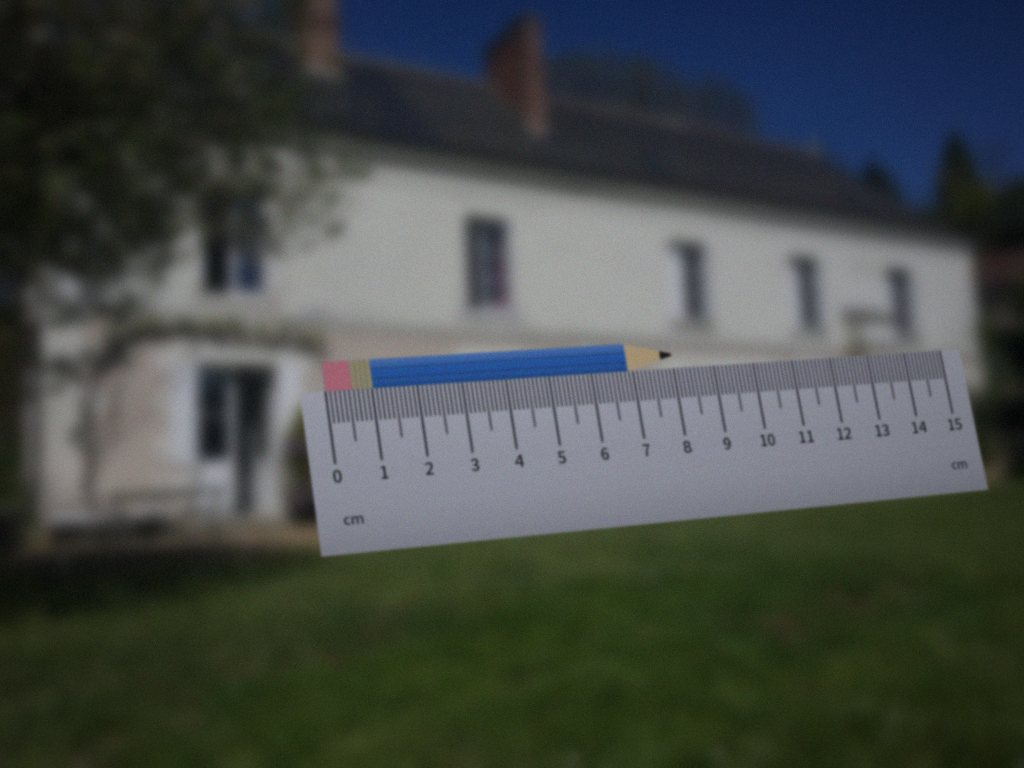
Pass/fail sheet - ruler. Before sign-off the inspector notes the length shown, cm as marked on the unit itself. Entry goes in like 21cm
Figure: 8cm
